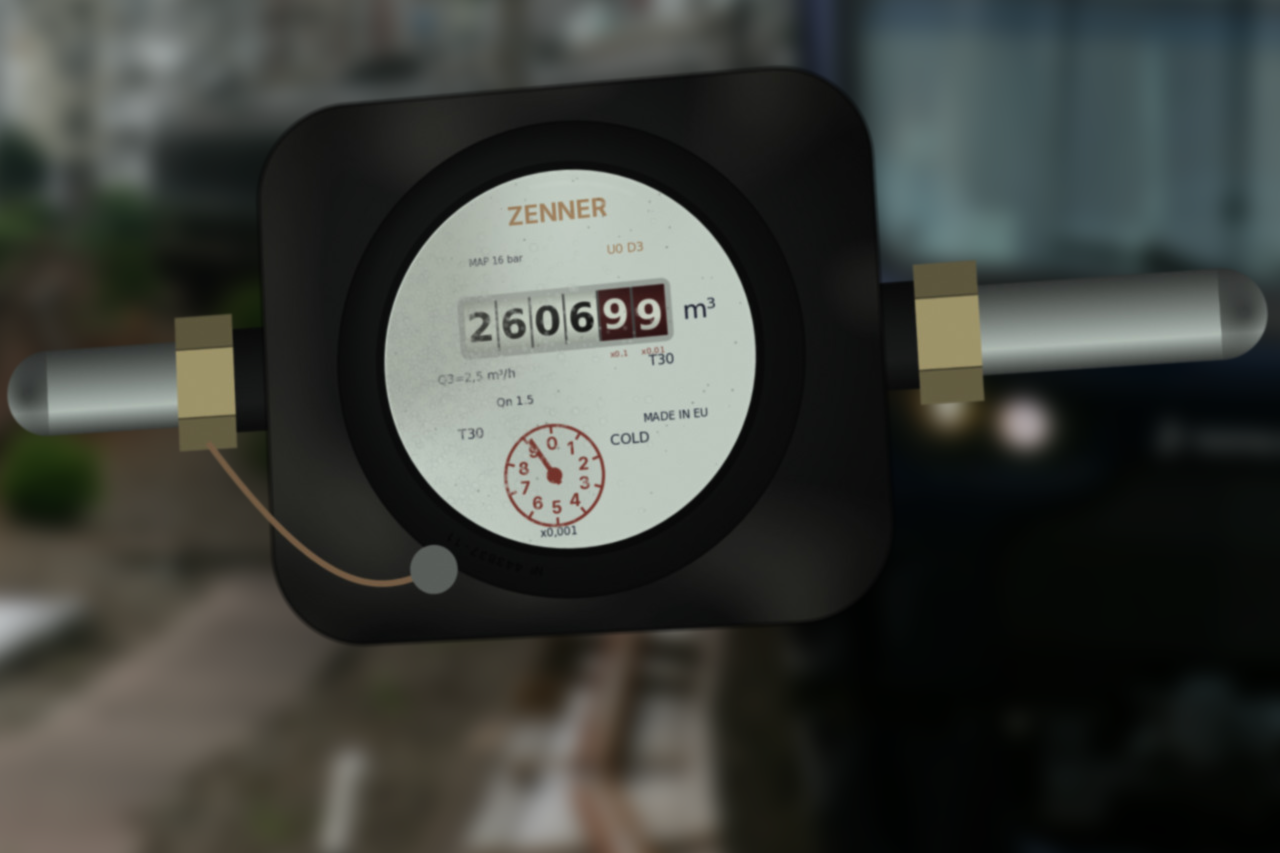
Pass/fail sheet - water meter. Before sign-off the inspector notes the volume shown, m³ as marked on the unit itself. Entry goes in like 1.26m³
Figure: 2606.989m³
